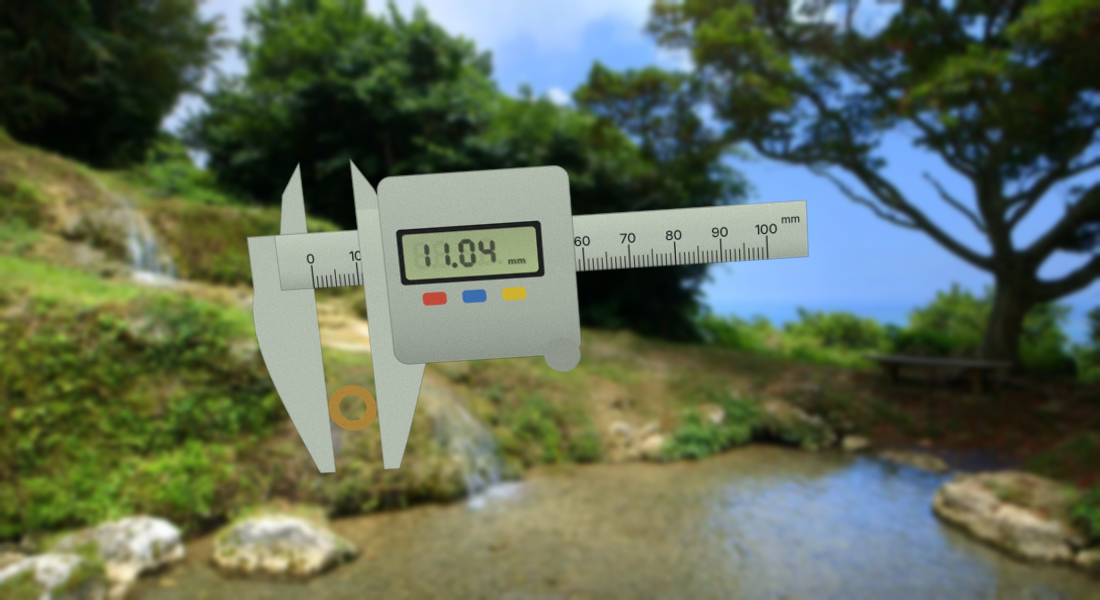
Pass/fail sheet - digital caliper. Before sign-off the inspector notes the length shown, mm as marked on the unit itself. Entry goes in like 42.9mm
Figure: 11.04mm
